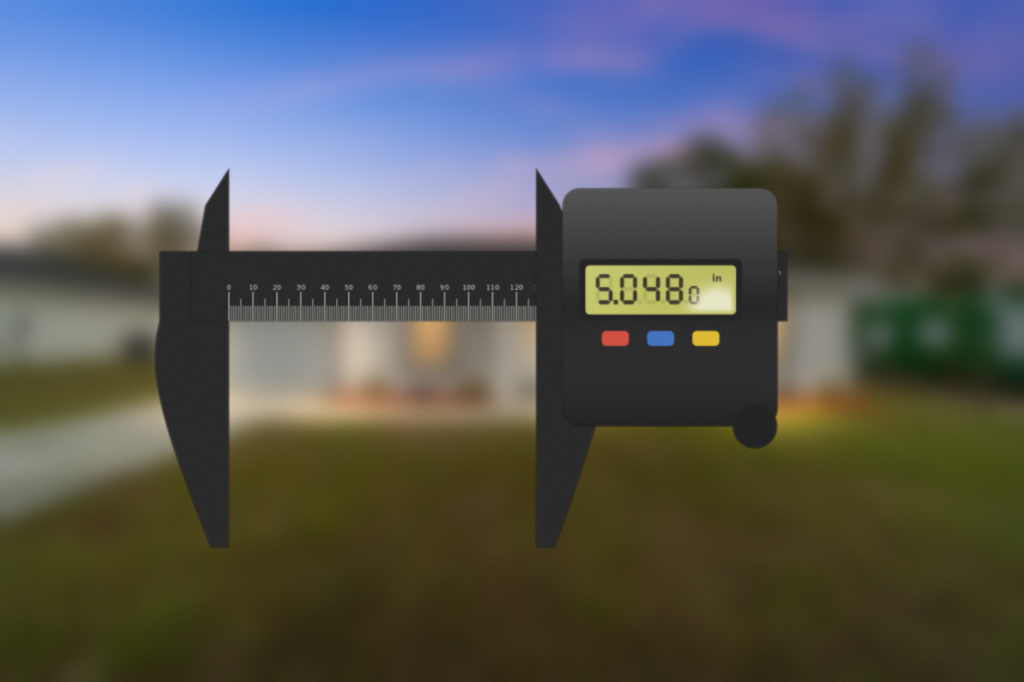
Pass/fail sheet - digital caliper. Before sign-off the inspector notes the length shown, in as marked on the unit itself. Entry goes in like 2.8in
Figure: 5.0480in
